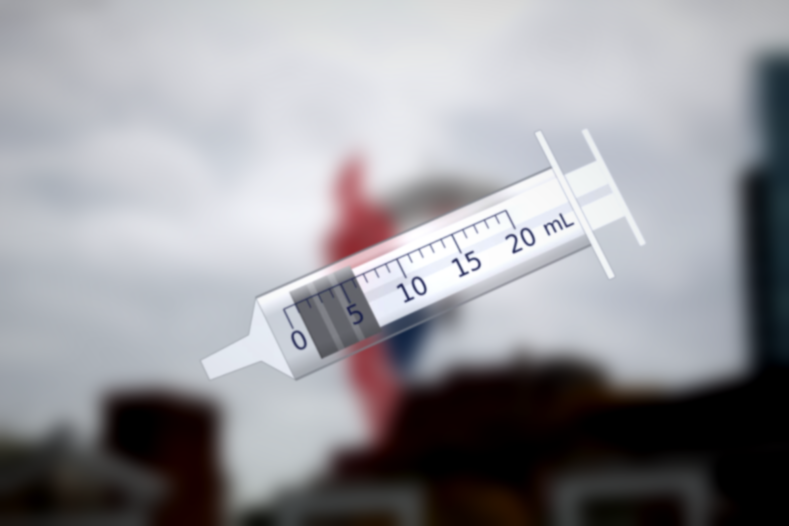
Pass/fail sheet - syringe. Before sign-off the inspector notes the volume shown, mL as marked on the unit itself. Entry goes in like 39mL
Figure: 1mL
